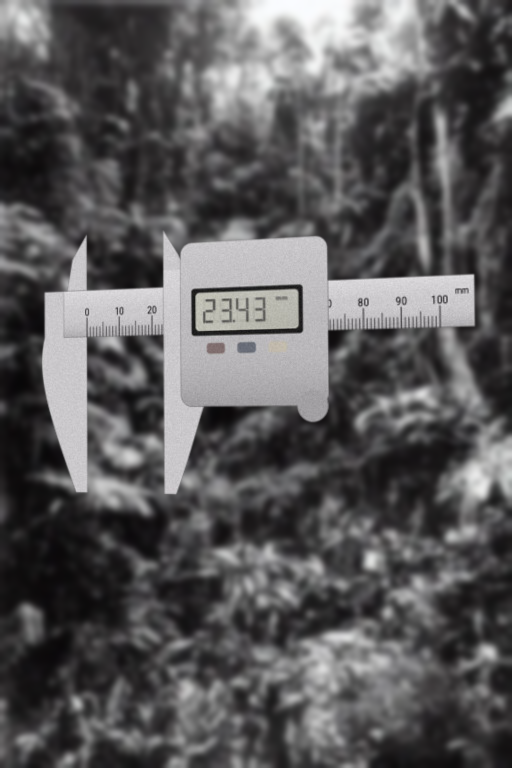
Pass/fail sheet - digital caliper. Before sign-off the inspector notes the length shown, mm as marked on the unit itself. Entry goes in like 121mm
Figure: 23.43mm
